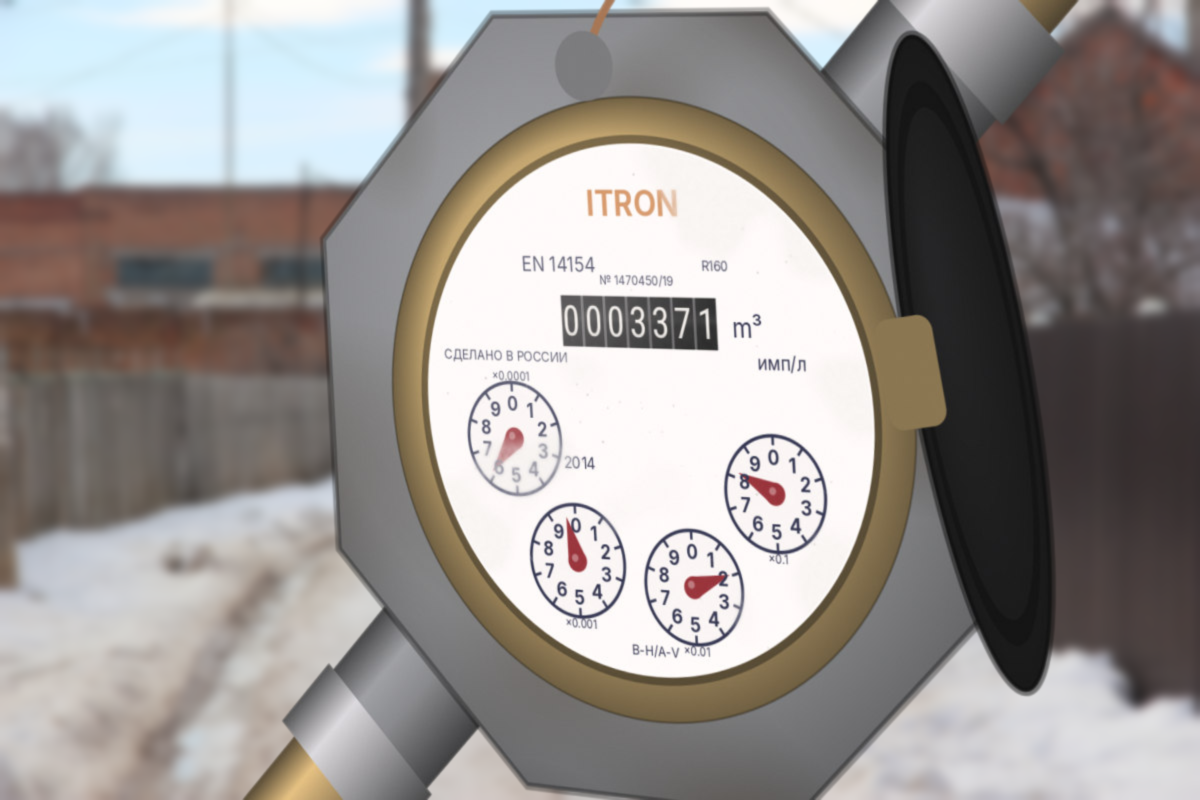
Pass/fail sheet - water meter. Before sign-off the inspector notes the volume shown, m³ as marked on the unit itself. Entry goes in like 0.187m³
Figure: 3371.8196m³
